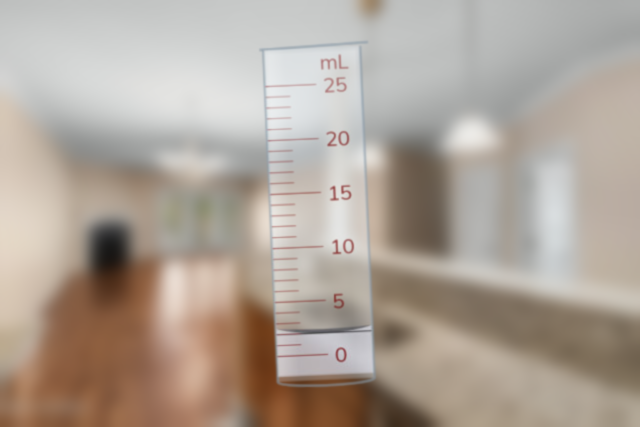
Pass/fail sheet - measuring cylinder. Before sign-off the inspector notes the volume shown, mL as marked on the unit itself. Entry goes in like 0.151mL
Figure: 2mL
